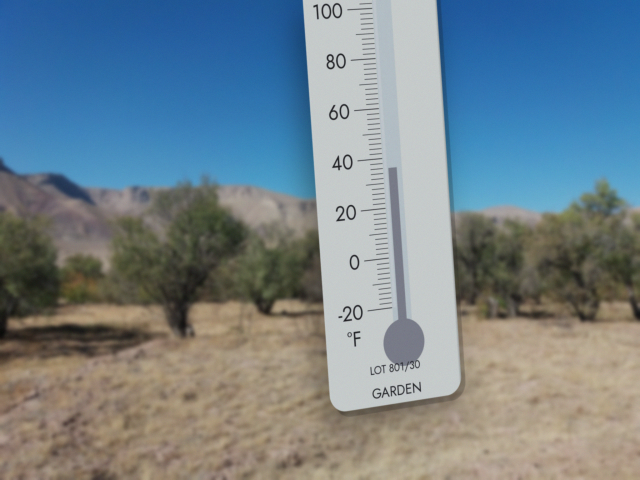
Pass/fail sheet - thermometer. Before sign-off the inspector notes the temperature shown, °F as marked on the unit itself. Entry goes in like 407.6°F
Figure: 36°F
